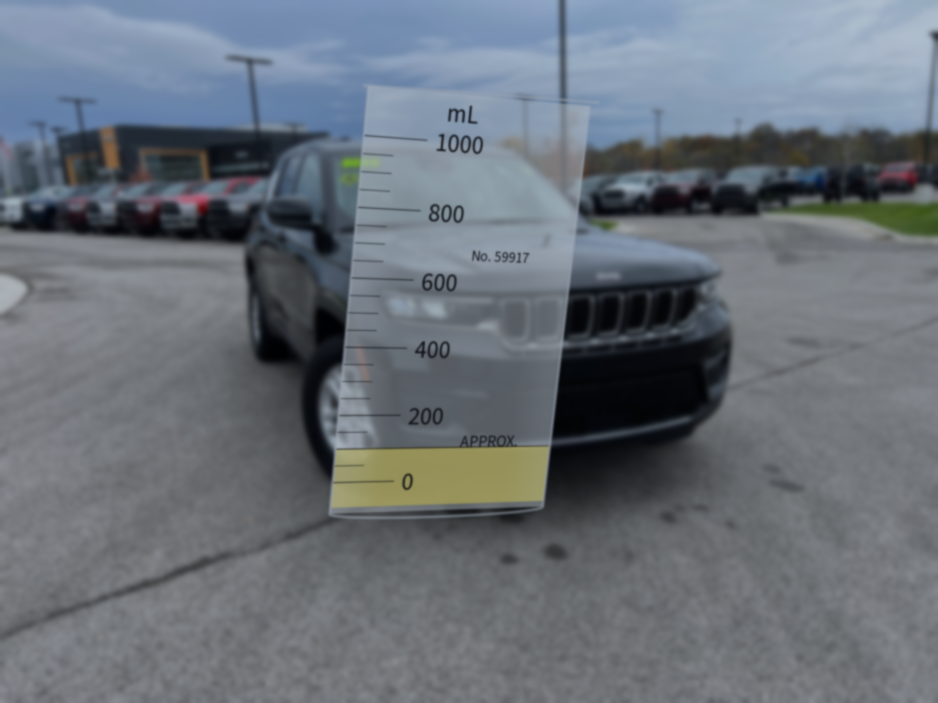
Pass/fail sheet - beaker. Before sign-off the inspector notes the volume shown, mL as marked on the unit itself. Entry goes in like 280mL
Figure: 100mL
